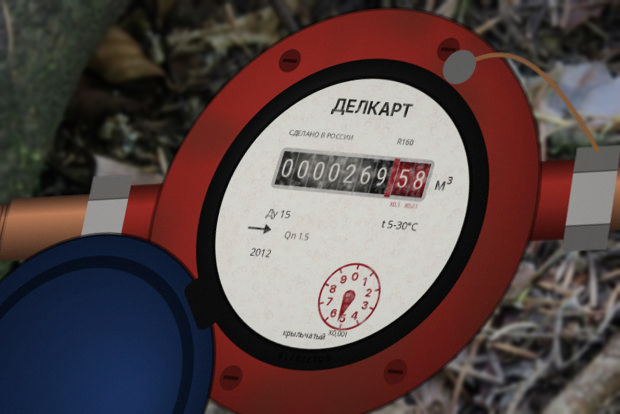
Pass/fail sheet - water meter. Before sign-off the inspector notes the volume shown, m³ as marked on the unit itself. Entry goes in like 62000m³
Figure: 269.585m³
